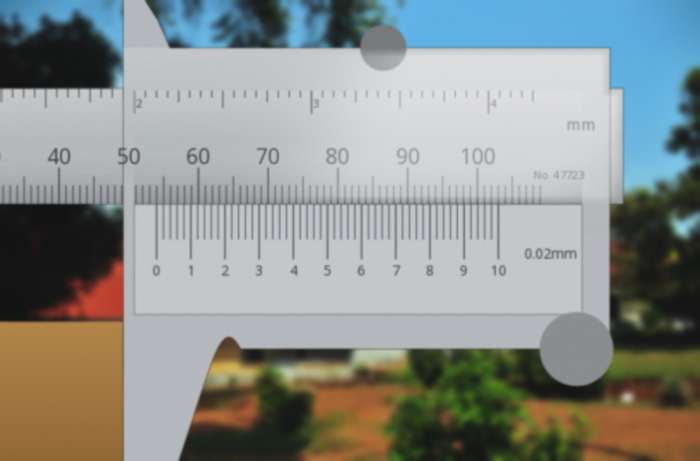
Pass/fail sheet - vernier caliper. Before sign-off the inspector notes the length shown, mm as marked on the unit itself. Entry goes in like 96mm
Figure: 54.0mm
